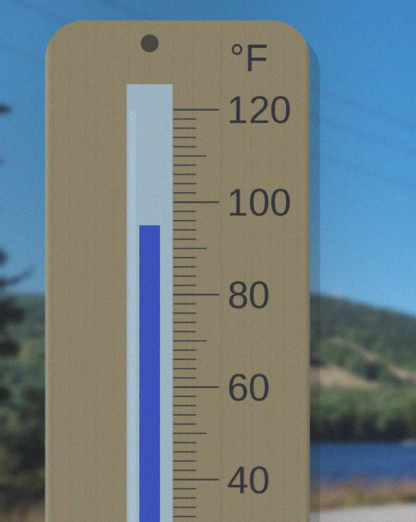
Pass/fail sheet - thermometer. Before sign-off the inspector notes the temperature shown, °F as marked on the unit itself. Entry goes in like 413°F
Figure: 95°F
